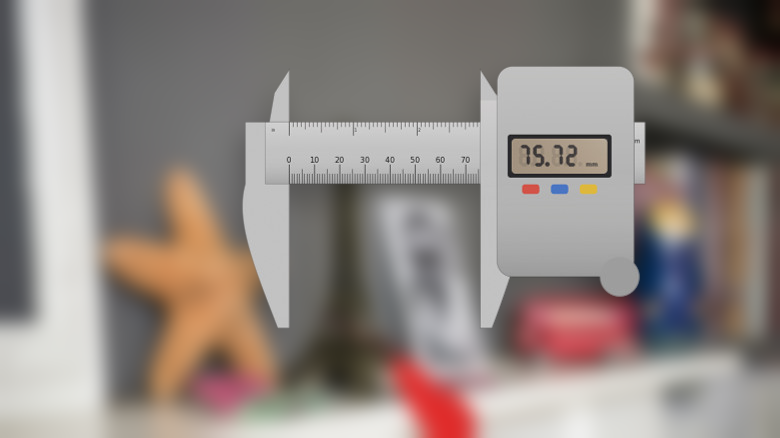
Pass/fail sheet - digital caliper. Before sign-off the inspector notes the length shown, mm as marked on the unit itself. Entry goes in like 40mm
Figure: 75.72mm
